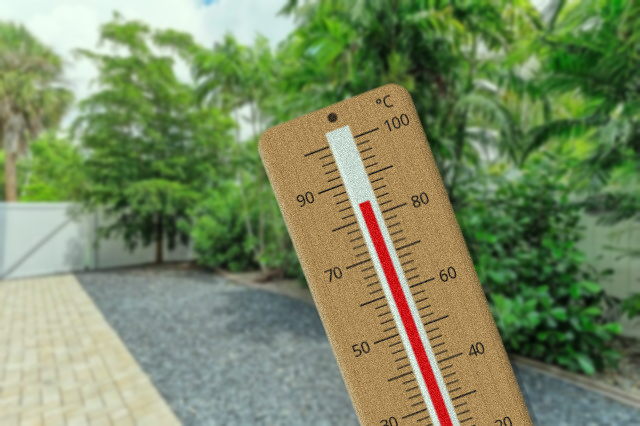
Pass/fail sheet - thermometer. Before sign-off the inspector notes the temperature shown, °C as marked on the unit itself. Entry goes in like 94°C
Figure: 84°C
